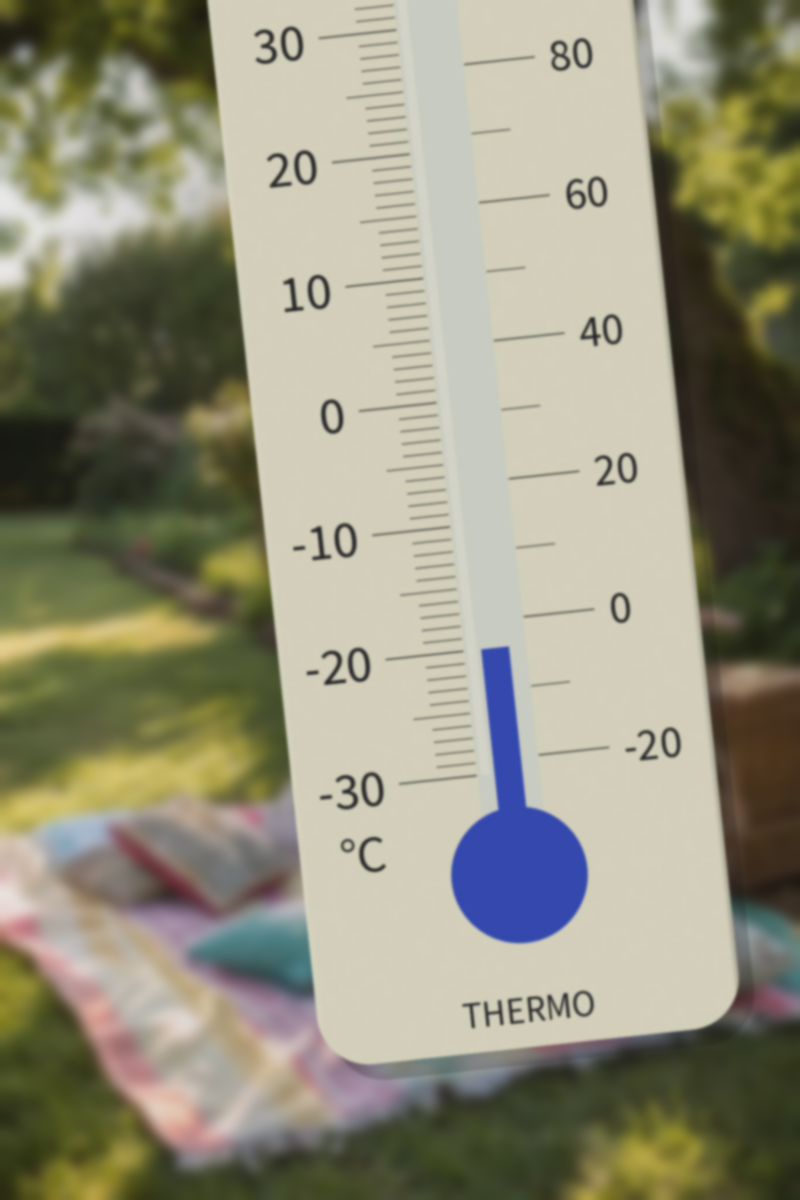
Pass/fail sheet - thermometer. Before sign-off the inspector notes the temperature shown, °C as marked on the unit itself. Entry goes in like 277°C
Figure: -20°C
